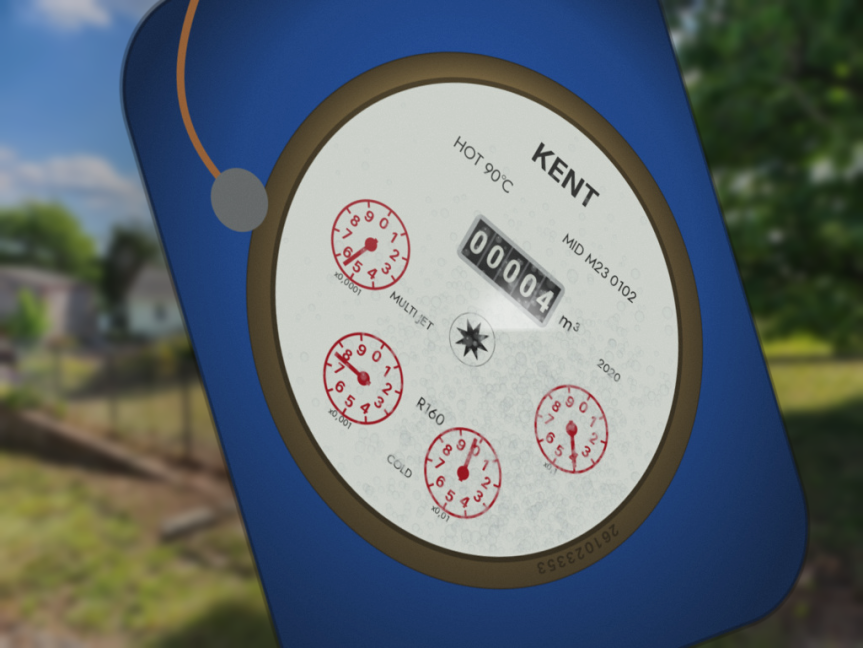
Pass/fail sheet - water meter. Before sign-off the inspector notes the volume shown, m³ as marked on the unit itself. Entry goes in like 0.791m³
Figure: 4.3975m³
